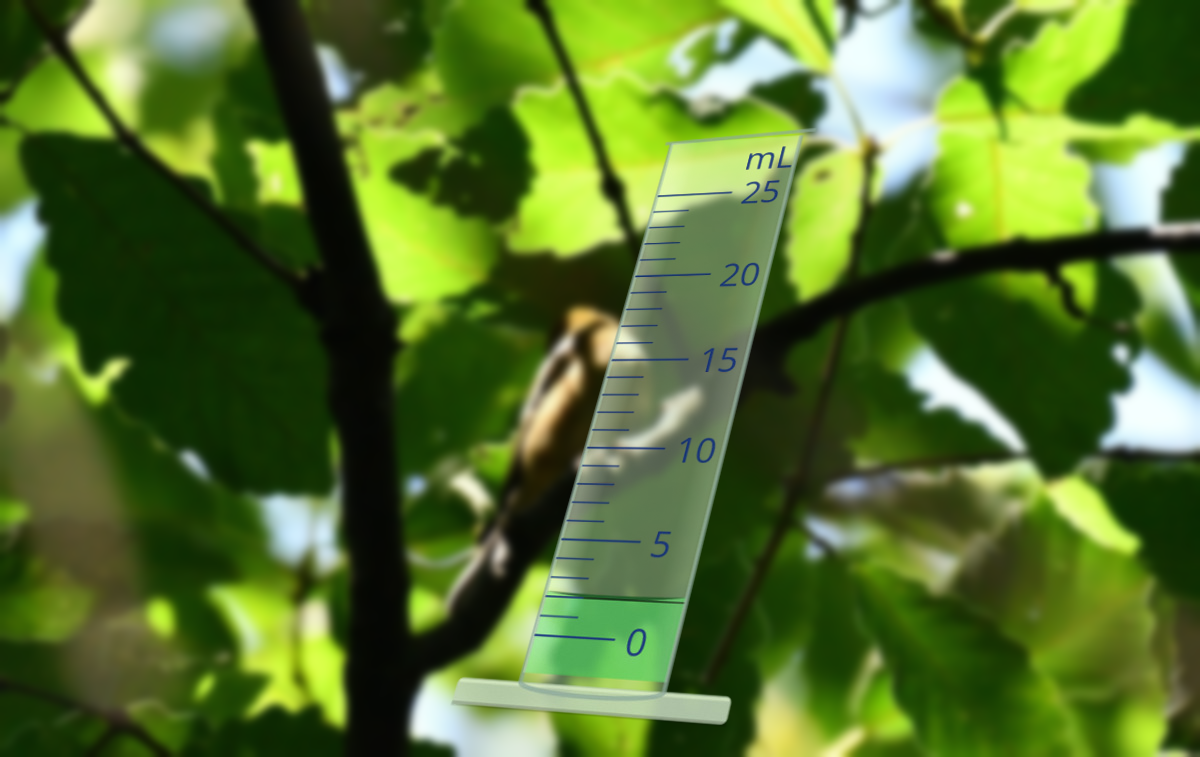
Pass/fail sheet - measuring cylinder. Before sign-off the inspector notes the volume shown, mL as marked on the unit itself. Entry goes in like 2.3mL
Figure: 2mL
